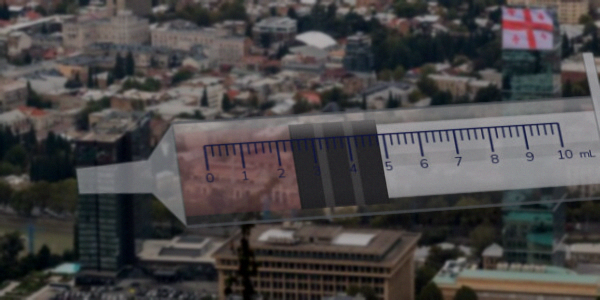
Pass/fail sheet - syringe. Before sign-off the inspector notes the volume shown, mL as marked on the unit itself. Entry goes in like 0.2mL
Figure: 2.4mL
